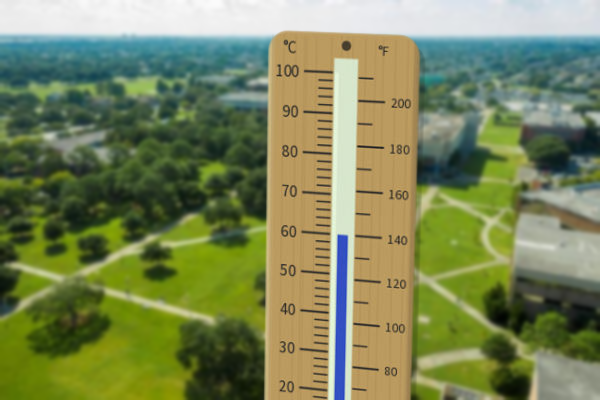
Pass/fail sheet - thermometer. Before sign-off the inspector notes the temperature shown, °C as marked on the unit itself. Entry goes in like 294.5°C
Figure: 60°C
